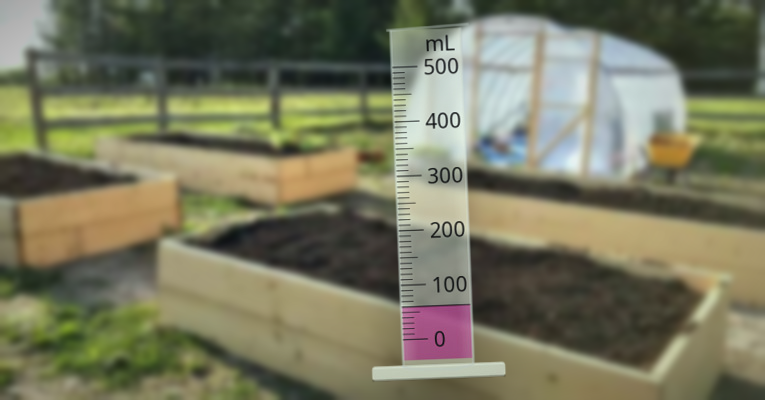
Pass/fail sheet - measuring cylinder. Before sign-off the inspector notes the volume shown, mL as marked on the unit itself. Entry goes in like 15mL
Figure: 60mL
